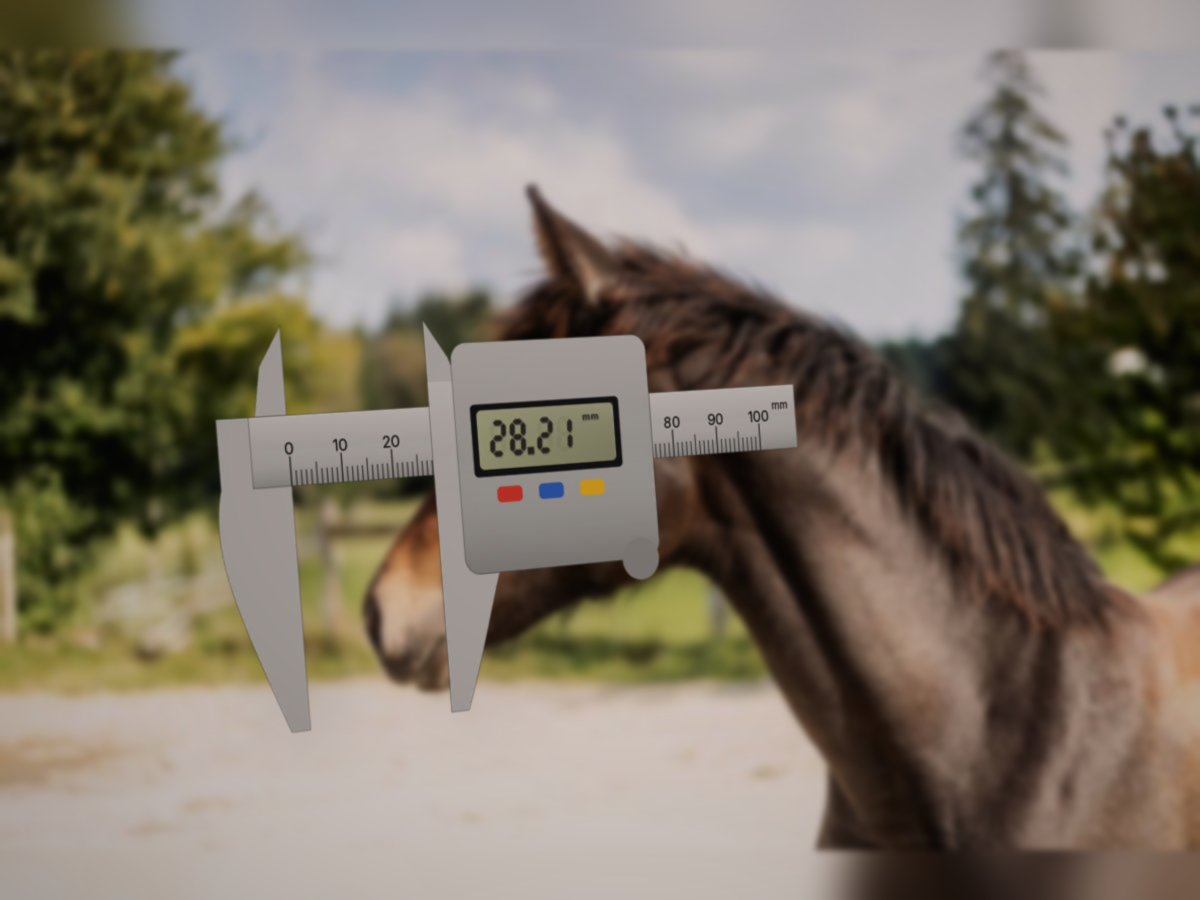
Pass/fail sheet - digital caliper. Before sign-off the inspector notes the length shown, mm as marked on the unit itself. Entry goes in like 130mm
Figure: 28.21mm
